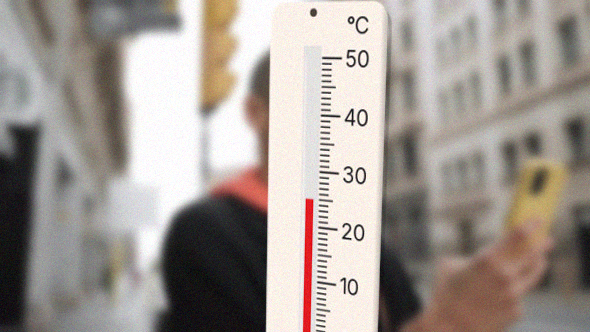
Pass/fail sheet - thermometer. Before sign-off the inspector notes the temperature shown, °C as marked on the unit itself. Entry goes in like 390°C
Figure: 25°C
